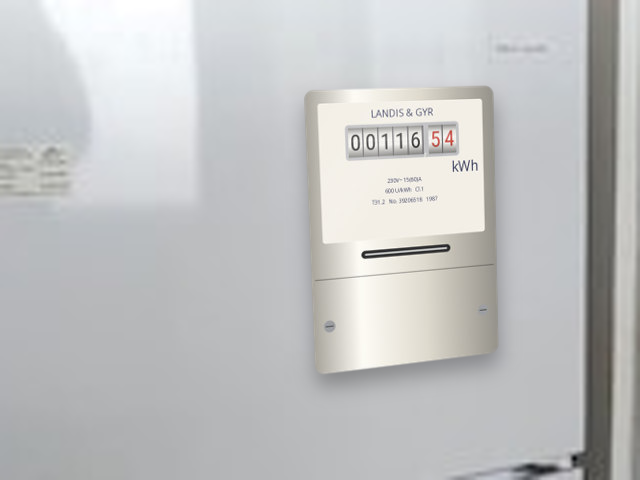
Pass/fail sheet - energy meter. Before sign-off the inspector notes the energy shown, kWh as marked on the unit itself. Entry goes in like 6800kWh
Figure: 116.54kWh
